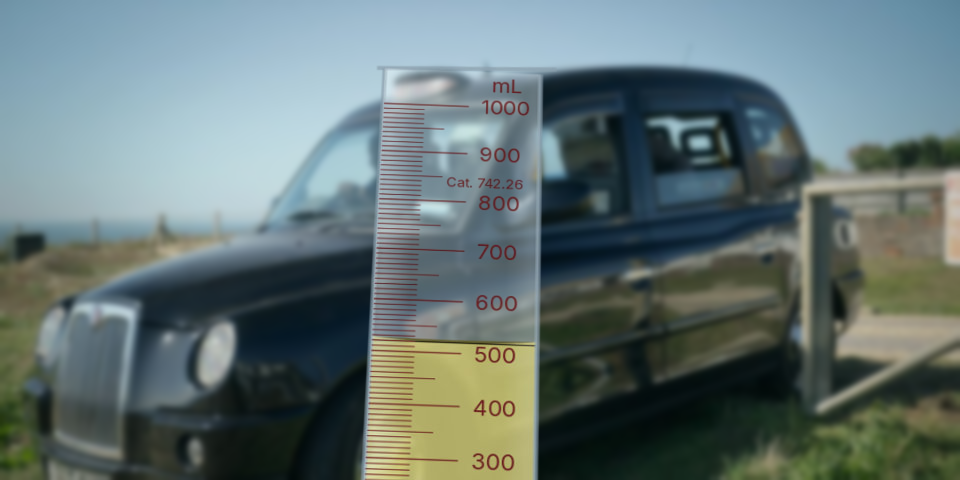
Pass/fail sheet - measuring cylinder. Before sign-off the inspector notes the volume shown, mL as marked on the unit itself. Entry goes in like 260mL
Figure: 520mL
